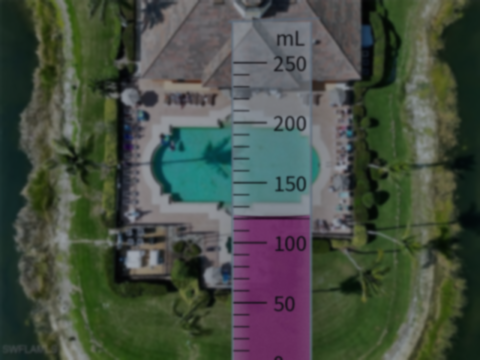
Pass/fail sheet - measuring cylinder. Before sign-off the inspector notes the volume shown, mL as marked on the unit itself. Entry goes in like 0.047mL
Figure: 120mL
